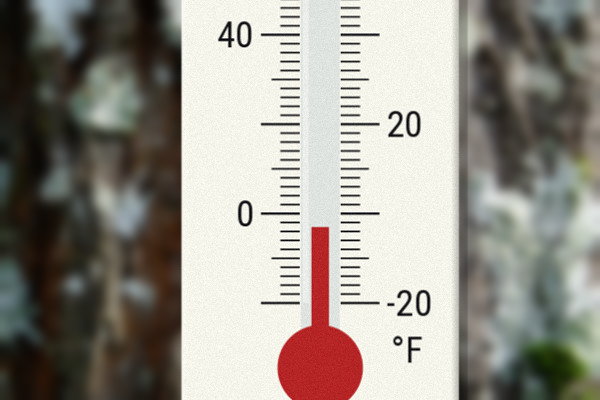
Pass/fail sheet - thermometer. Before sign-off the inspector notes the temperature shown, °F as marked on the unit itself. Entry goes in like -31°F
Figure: -3°F
